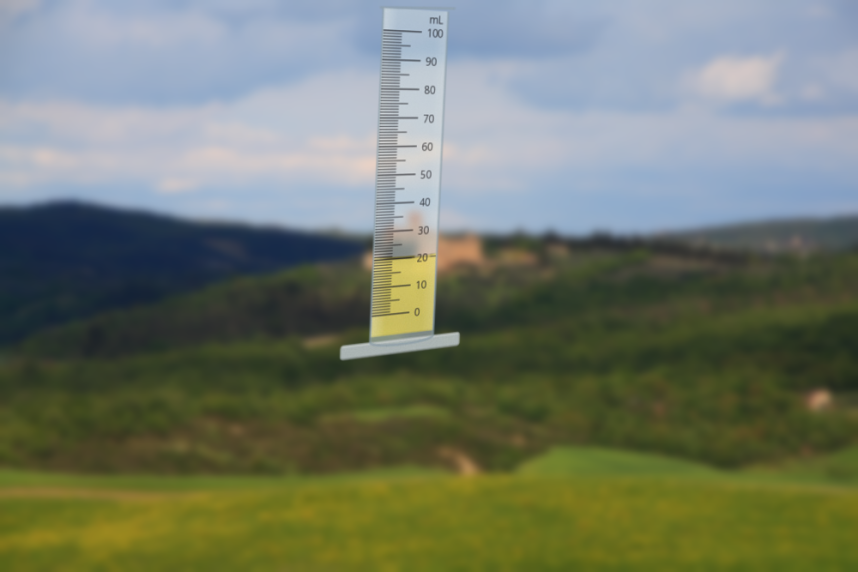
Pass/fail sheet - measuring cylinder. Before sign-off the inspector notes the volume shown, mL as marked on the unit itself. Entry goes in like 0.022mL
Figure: 20mL
